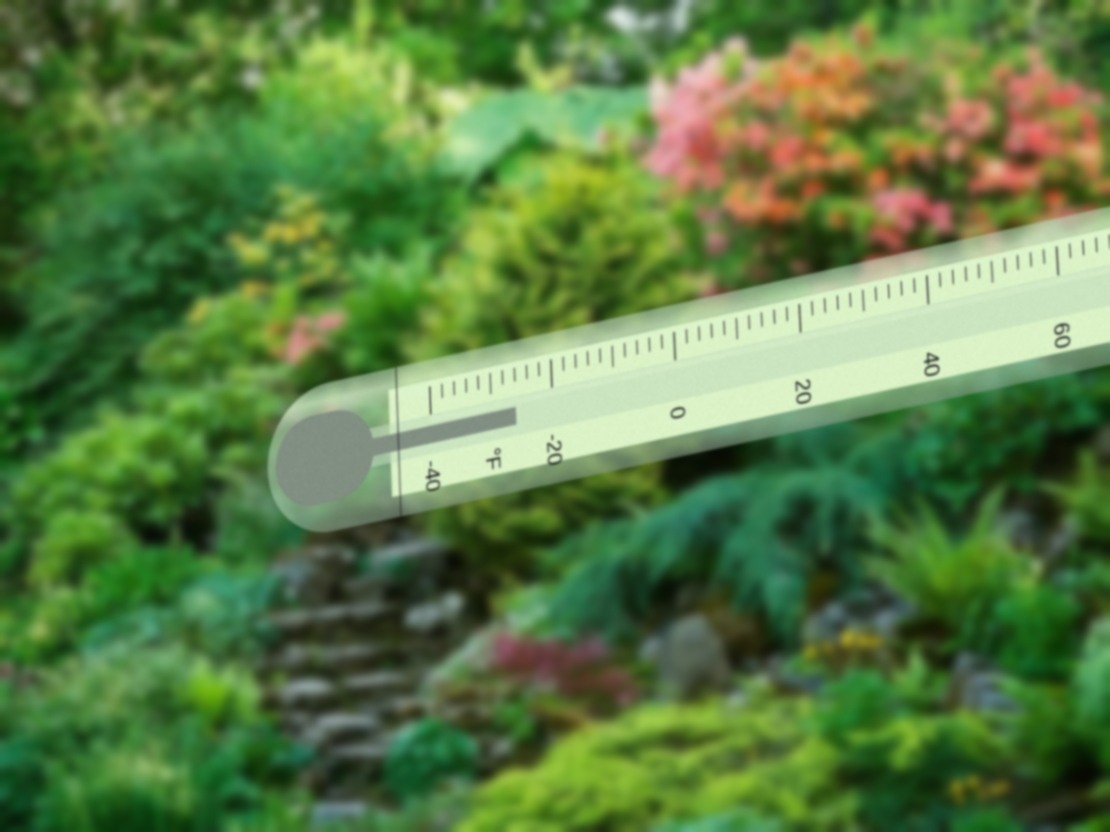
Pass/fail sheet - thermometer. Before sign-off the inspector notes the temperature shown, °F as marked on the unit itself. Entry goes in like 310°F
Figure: -26°F
